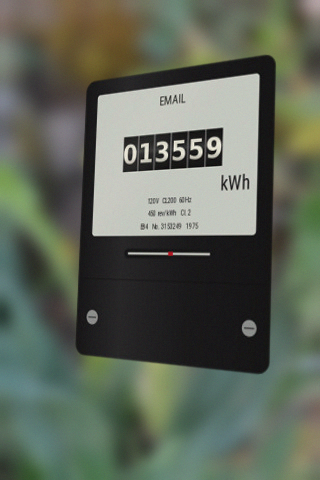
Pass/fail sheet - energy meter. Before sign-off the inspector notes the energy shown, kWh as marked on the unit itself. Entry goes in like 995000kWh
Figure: 13559kWh
